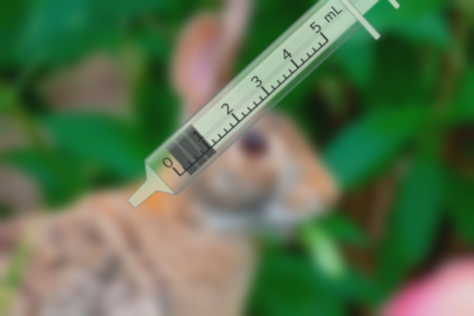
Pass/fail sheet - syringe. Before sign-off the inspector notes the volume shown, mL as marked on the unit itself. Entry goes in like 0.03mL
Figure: 0.2mL
